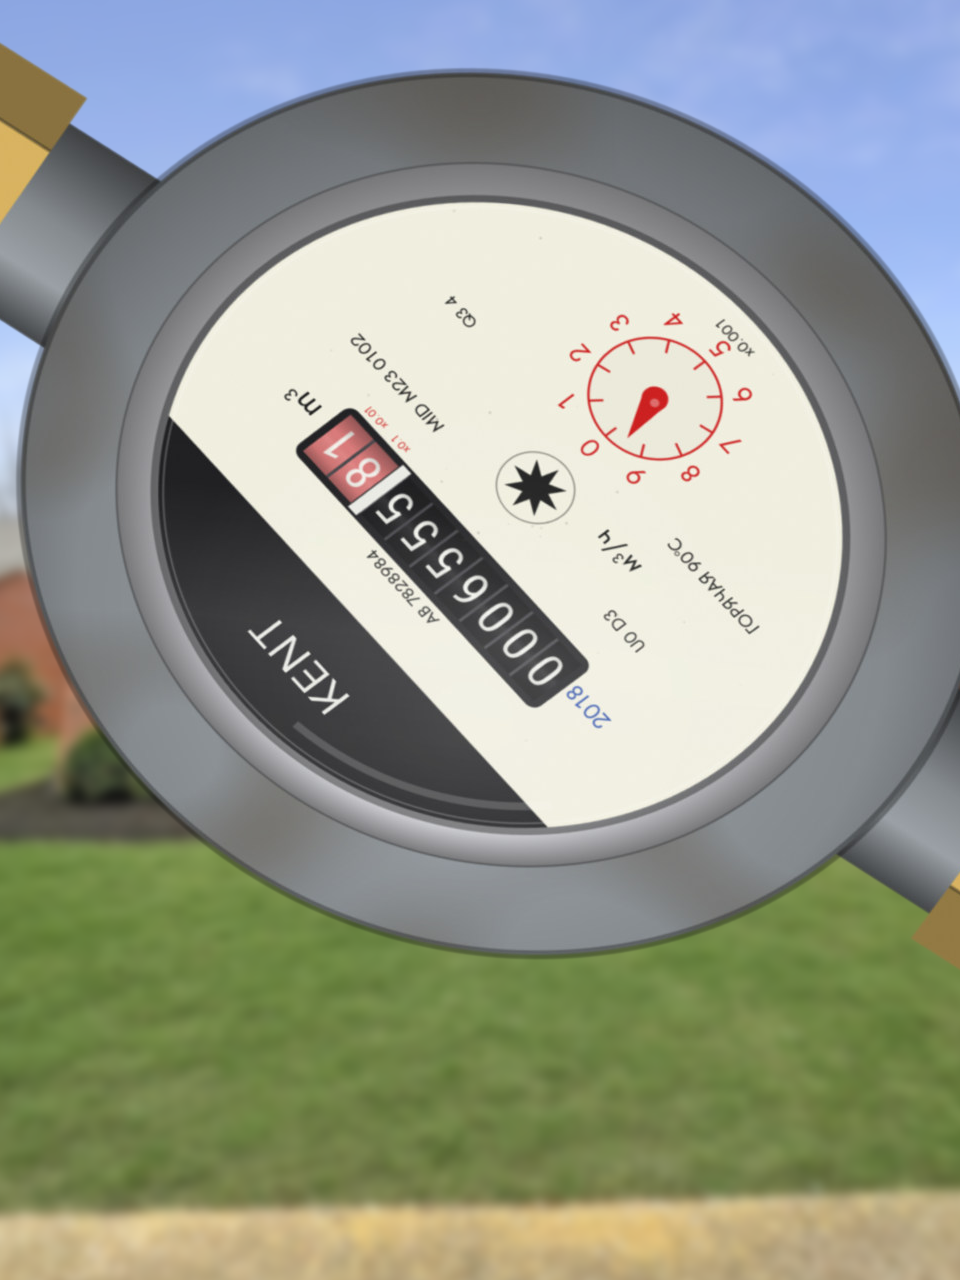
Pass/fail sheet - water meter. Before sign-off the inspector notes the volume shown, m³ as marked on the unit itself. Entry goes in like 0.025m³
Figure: 6555.809m³
